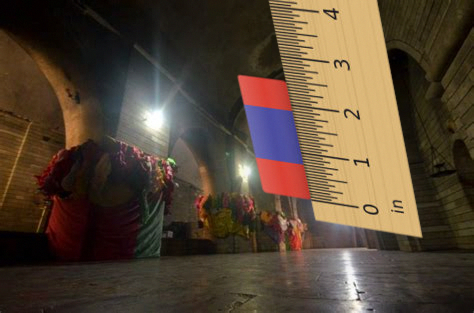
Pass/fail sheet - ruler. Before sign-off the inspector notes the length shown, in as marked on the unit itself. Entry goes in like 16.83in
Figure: 2.5in
